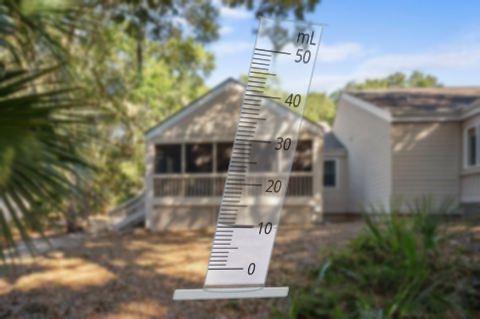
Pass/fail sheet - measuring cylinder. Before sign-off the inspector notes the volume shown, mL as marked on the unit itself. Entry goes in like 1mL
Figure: 10mL
